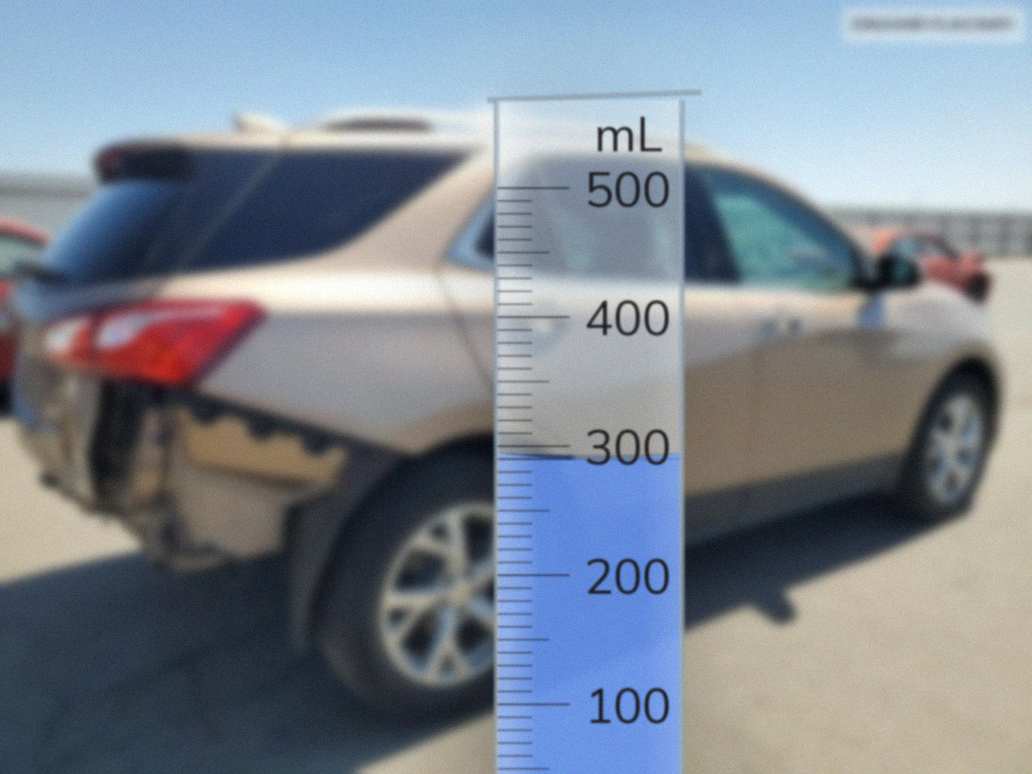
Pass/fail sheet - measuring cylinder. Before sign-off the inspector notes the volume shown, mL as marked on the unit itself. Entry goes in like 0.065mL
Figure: 290mL
